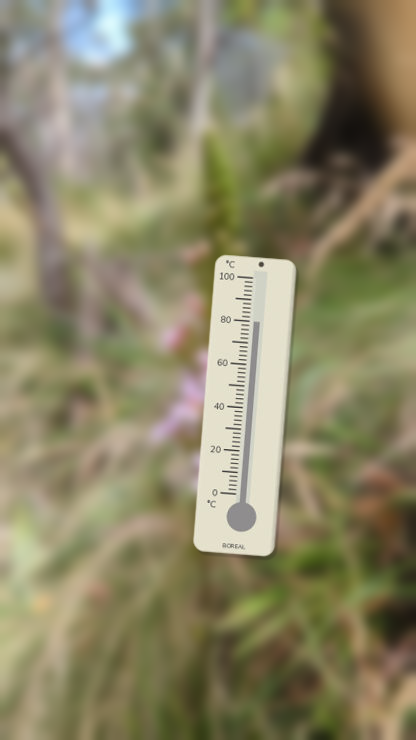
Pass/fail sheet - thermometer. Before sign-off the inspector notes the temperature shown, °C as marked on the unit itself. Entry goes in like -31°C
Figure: 80°C
